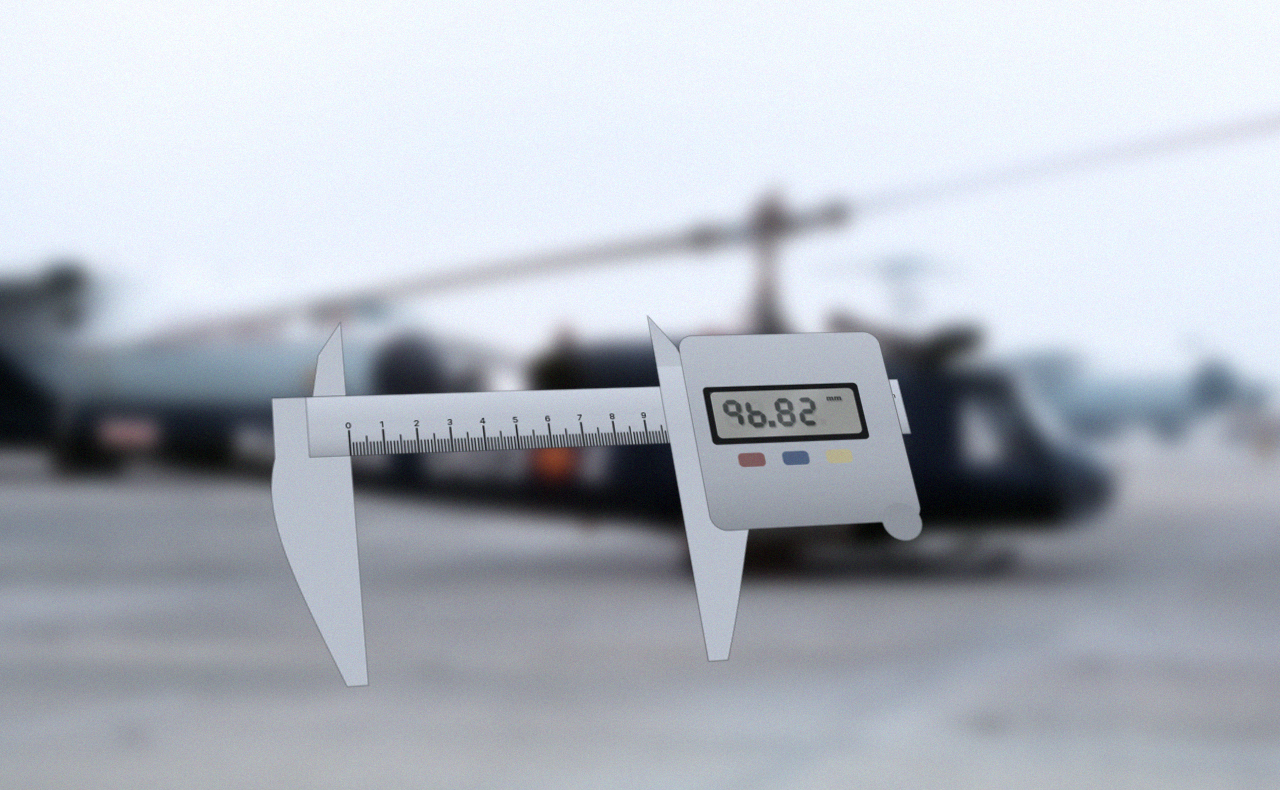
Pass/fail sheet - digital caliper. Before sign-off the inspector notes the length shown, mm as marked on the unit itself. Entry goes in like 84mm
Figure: 96.82mm
